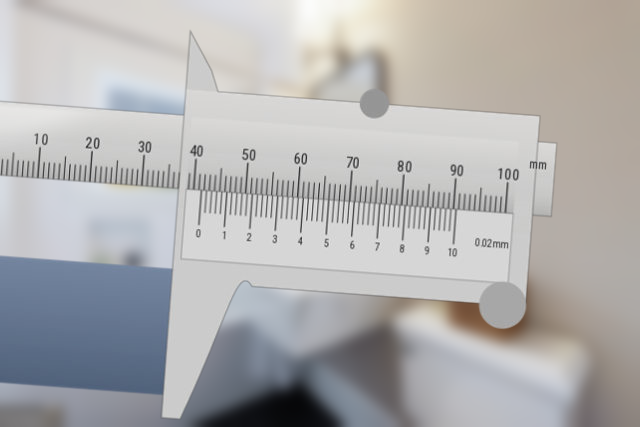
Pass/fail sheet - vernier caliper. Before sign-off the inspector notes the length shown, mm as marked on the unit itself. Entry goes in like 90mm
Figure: 41.5mm
